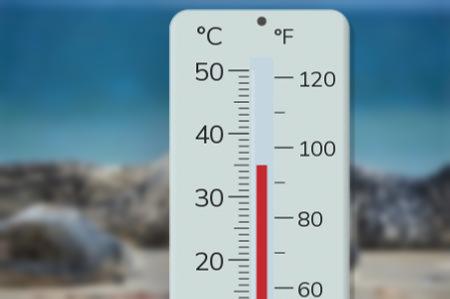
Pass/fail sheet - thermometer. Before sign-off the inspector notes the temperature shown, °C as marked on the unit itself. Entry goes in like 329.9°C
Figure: 35°C
